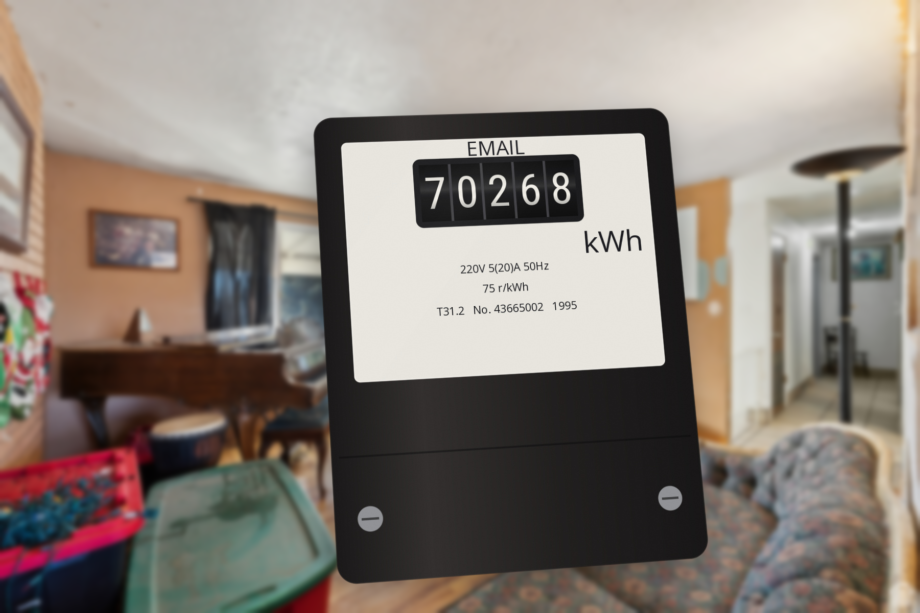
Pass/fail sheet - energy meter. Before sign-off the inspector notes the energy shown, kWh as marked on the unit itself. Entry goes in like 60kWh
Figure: 70268kWh
